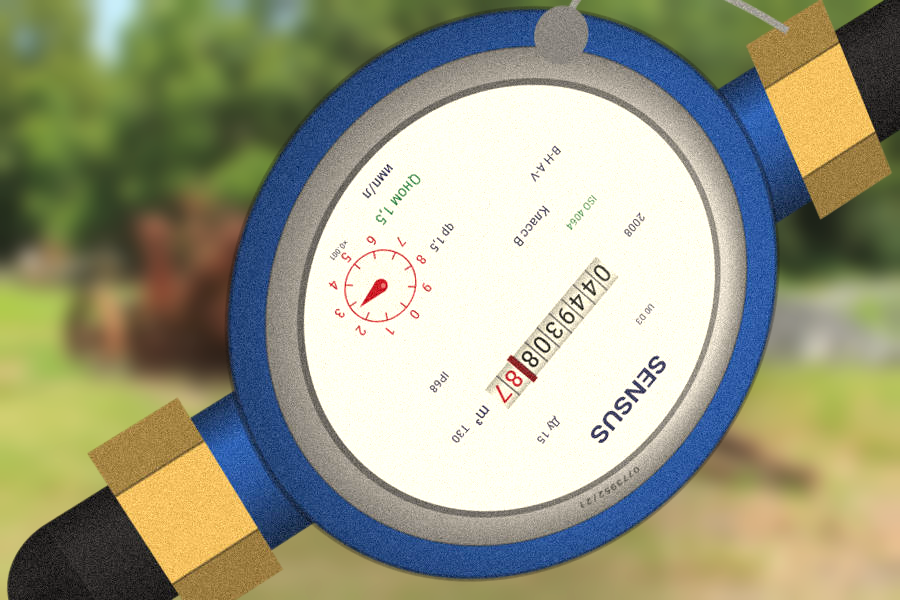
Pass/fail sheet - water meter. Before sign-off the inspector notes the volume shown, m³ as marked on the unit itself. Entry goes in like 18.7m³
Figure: 449308.872m³
